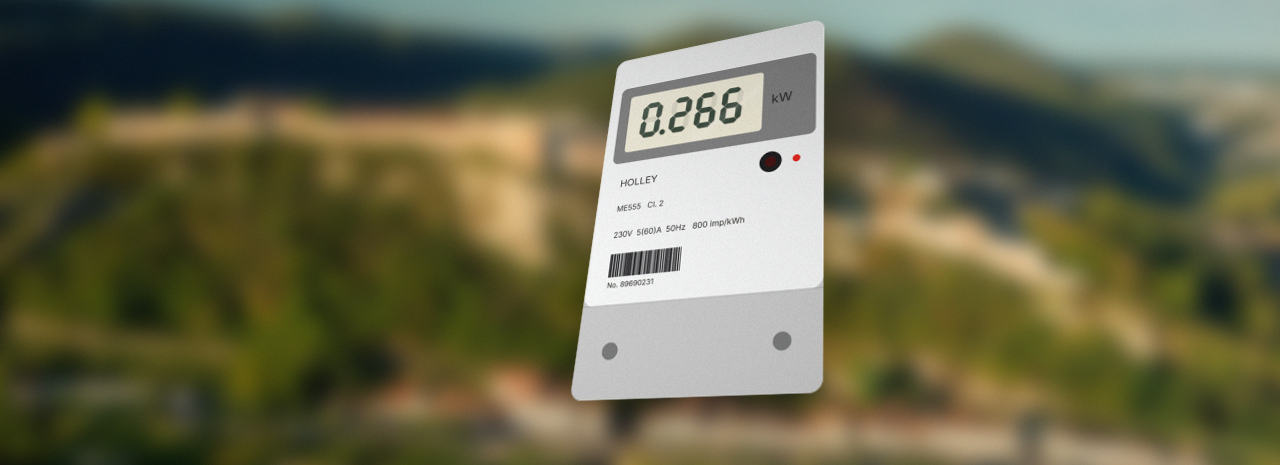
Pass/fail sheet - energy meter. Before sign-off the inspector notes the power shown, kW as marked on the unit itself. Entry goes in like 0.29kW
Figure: 0.266kW
